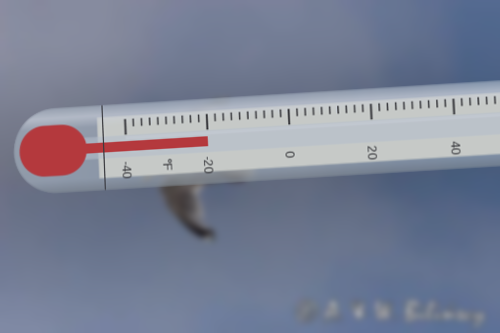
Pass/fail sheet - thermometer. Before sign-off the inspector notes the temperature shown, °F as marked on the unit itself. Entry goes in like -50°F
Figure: -20°F
